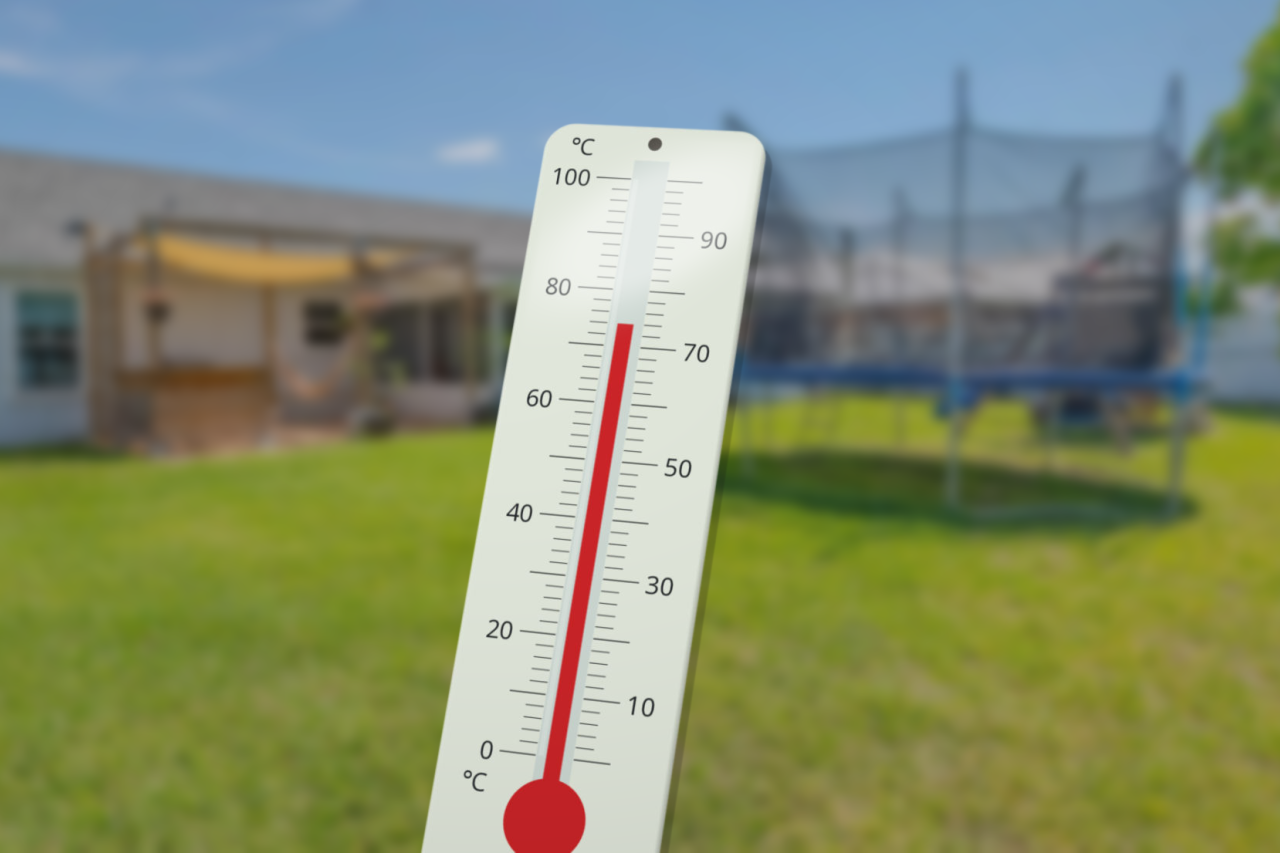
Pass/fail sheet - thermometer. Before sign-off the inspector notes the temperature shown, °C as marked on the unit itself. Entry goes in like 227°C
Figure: 74°C
